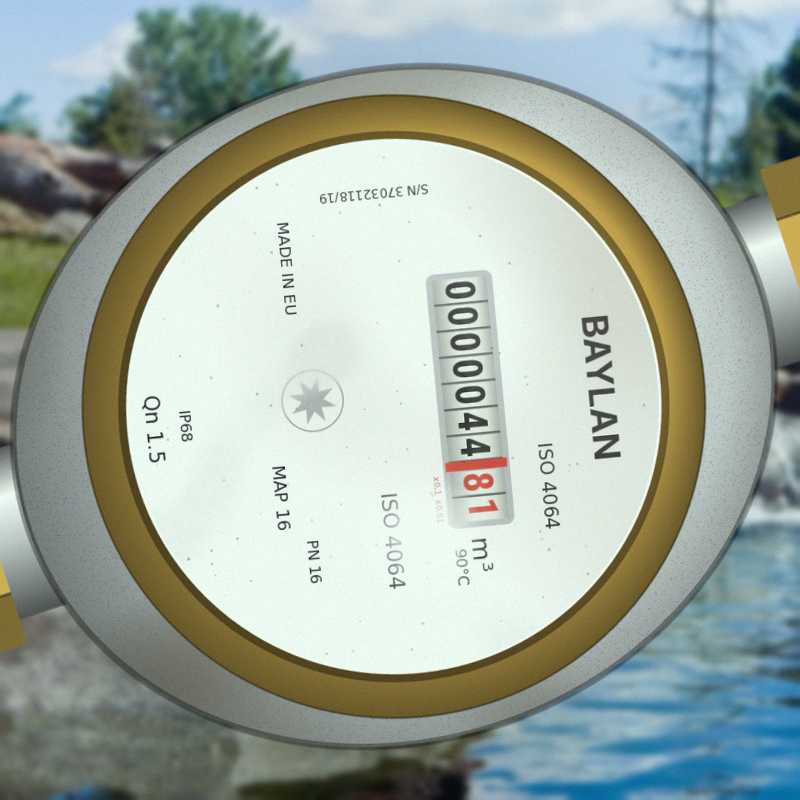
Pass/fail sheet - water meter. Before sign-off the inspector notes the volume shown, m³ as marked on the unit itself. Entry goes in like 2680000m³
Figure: 44.81m³
